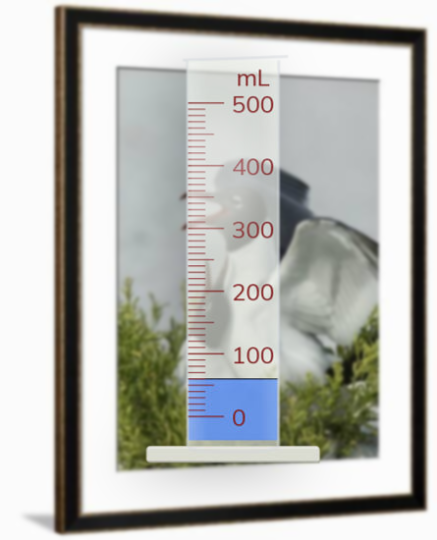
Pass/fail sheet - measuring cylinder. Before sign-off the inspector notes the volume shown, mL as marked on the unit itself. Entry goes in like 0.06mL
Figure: 60mL
